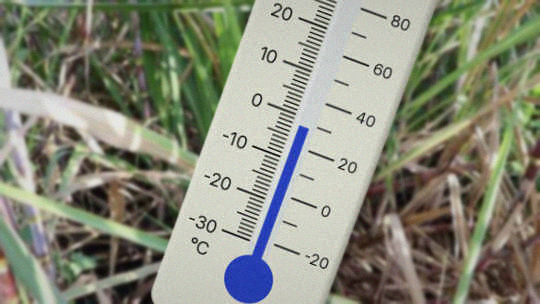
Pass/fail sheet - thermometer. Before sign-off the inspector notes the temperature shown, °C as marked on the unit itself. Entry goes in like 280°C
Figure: -2°C
